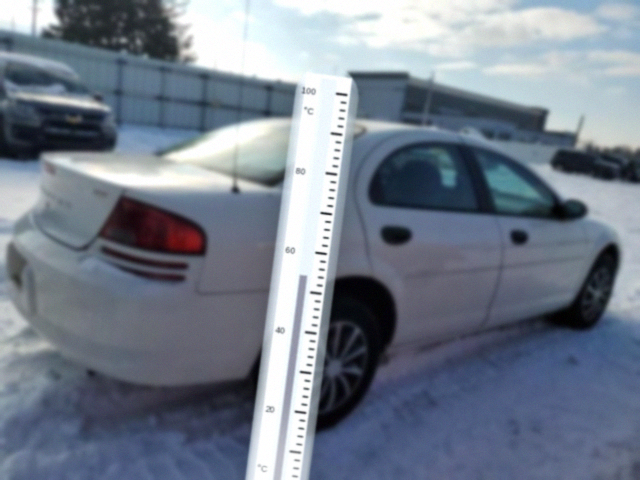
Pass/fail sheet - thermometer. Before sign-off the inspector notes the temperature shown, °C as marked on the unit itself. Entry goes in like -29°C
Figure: 54°C
